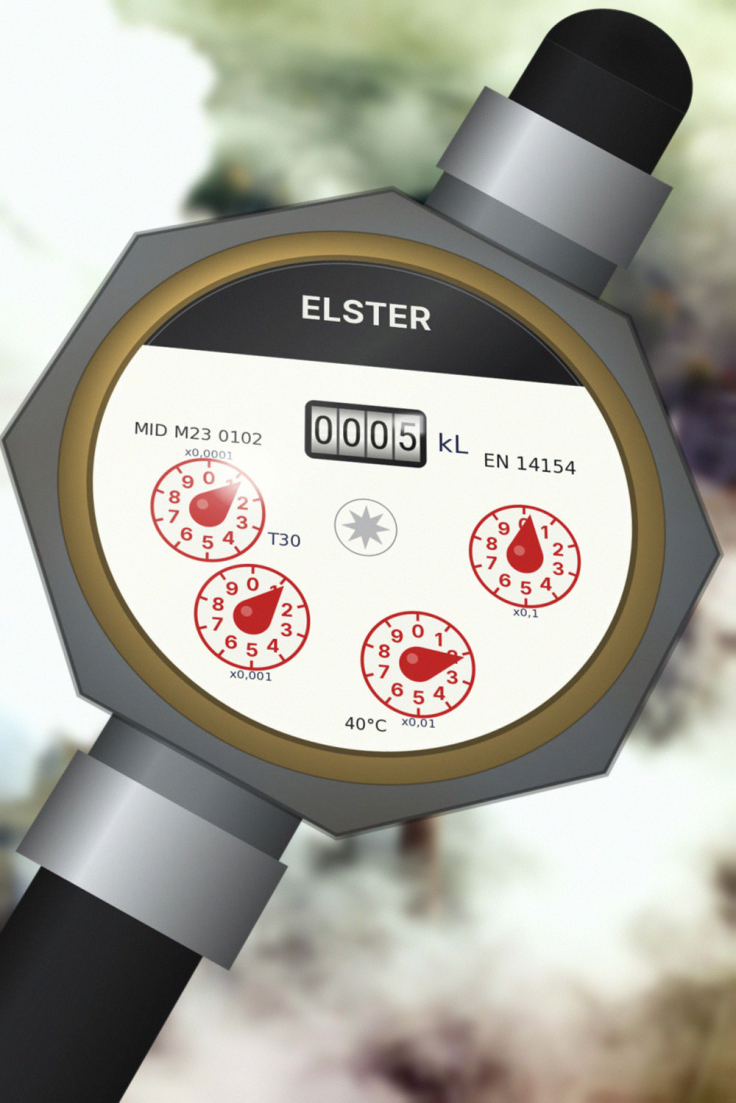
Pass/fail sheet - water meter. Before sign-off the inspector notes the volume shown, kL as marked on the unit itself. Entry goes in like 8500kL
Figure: 5.0211kL
